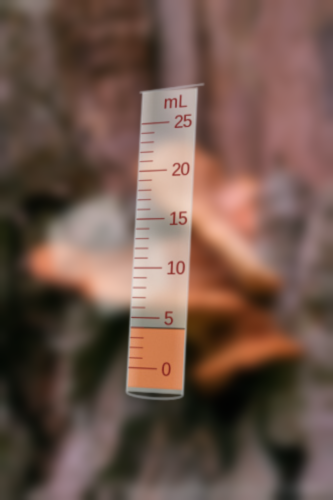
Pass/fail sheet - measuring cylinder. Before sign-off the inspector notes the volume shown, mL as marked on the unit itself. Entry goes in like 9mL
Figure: 4mL
